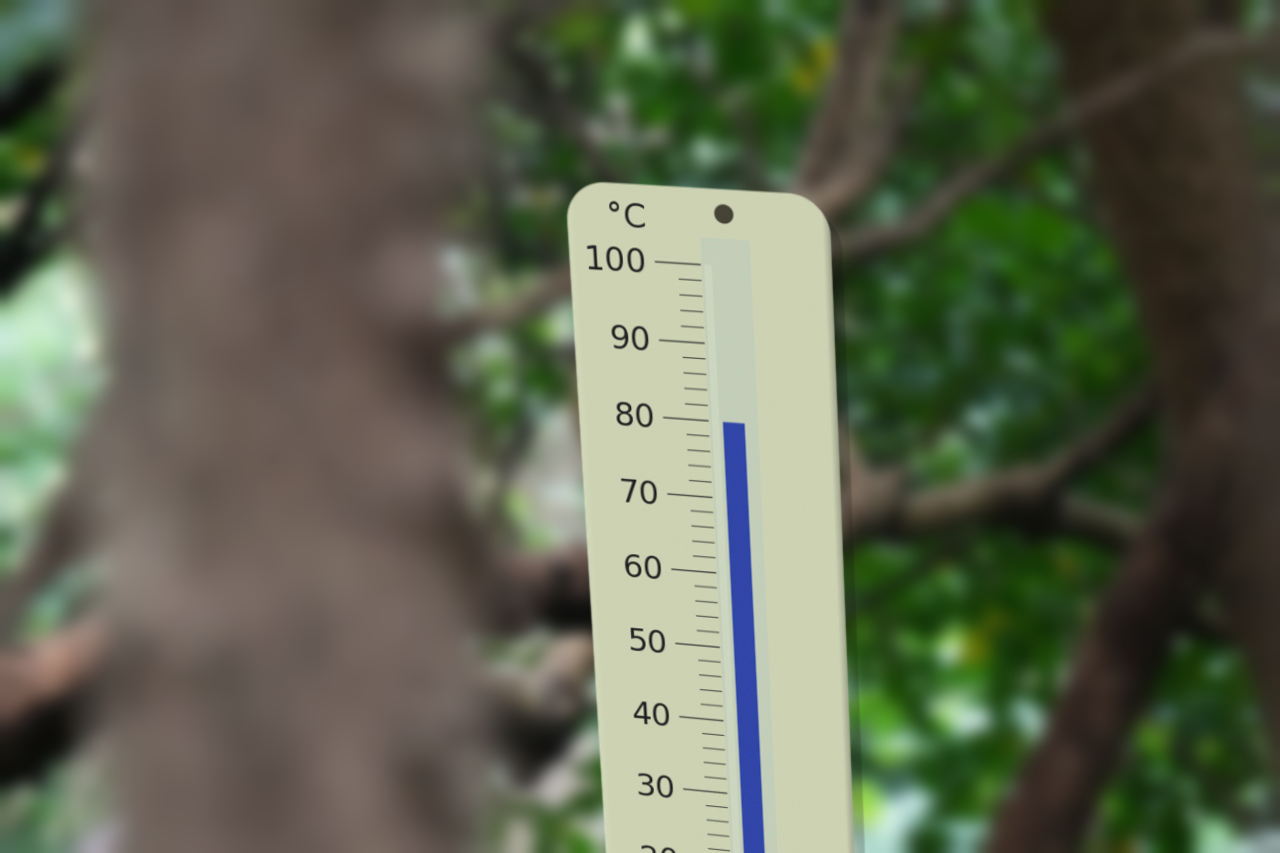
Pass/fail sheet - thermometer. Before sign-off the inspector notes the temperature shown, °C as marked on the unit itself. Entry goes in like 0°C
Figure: 80°C
